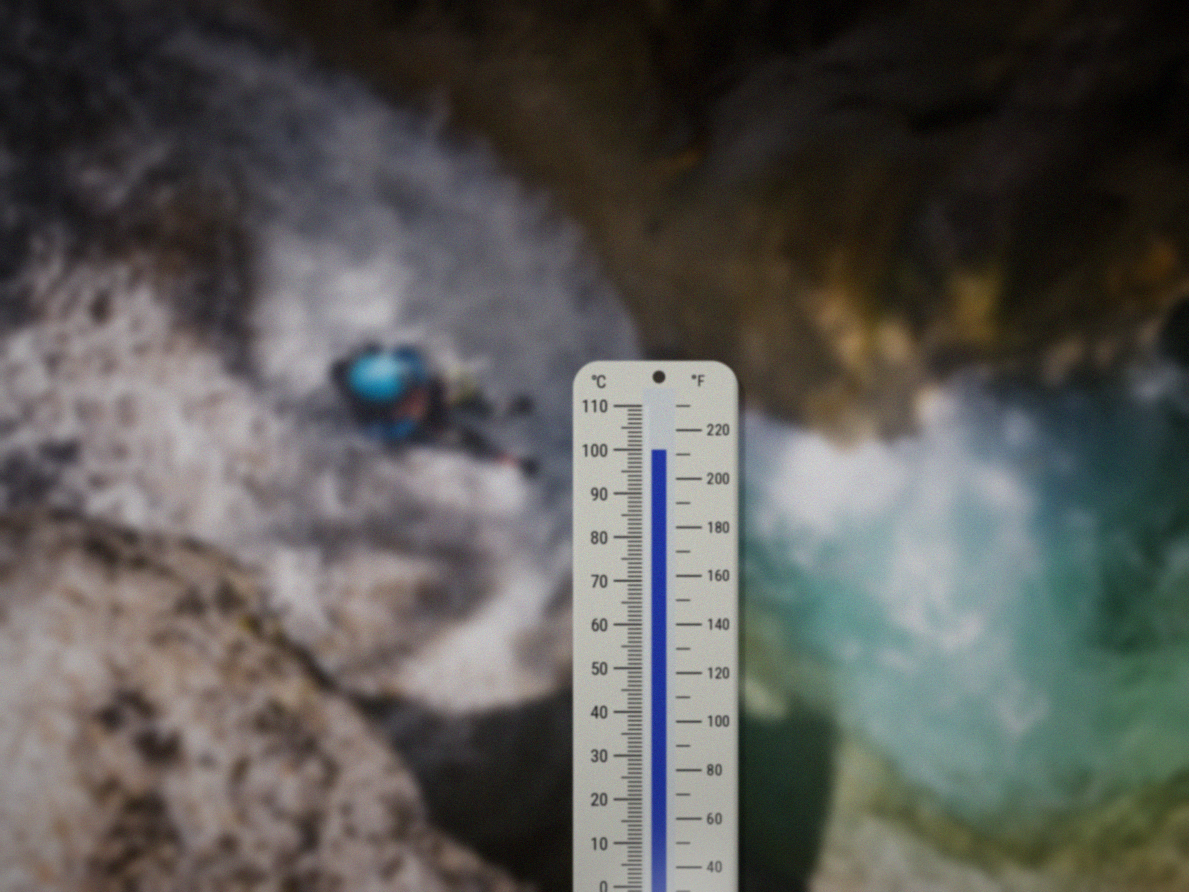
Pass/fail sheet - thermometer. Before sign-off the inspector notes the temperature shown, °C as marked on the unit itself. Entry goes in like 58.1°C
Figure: 100°C
